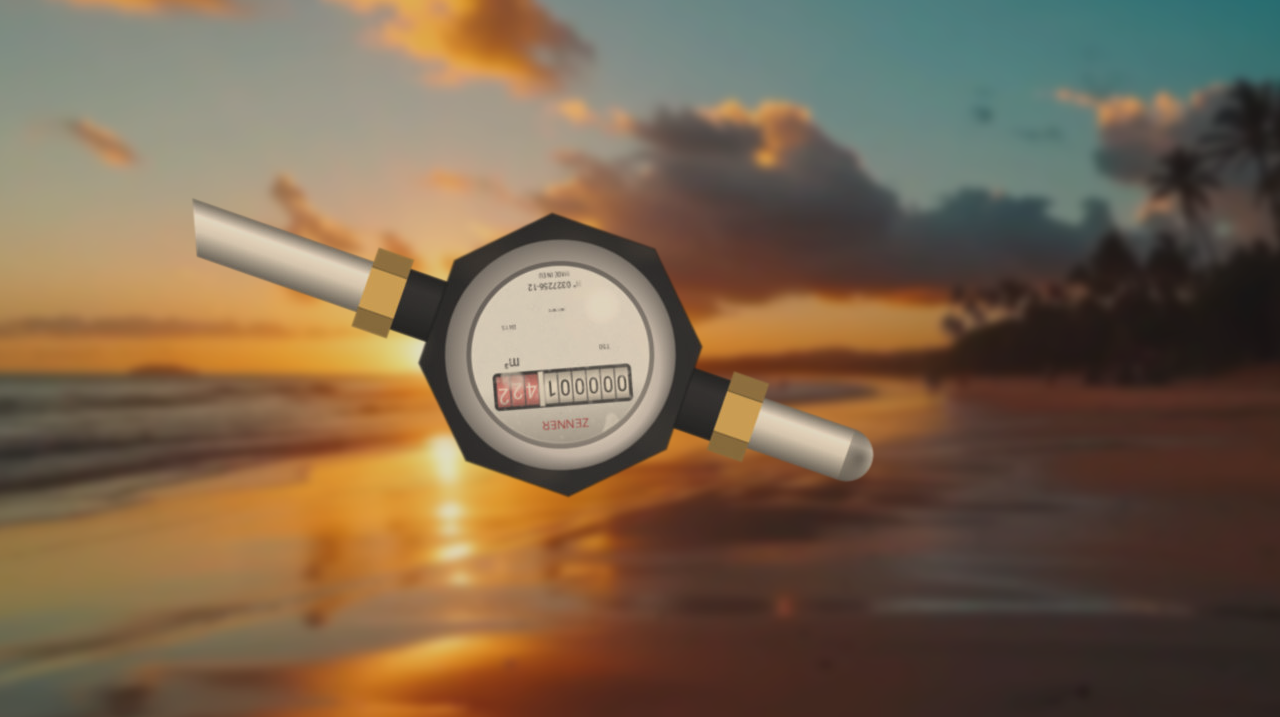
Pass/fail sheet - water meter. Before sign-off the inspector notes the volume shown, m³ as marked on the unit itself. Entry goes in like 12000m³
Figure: 1.422m³
